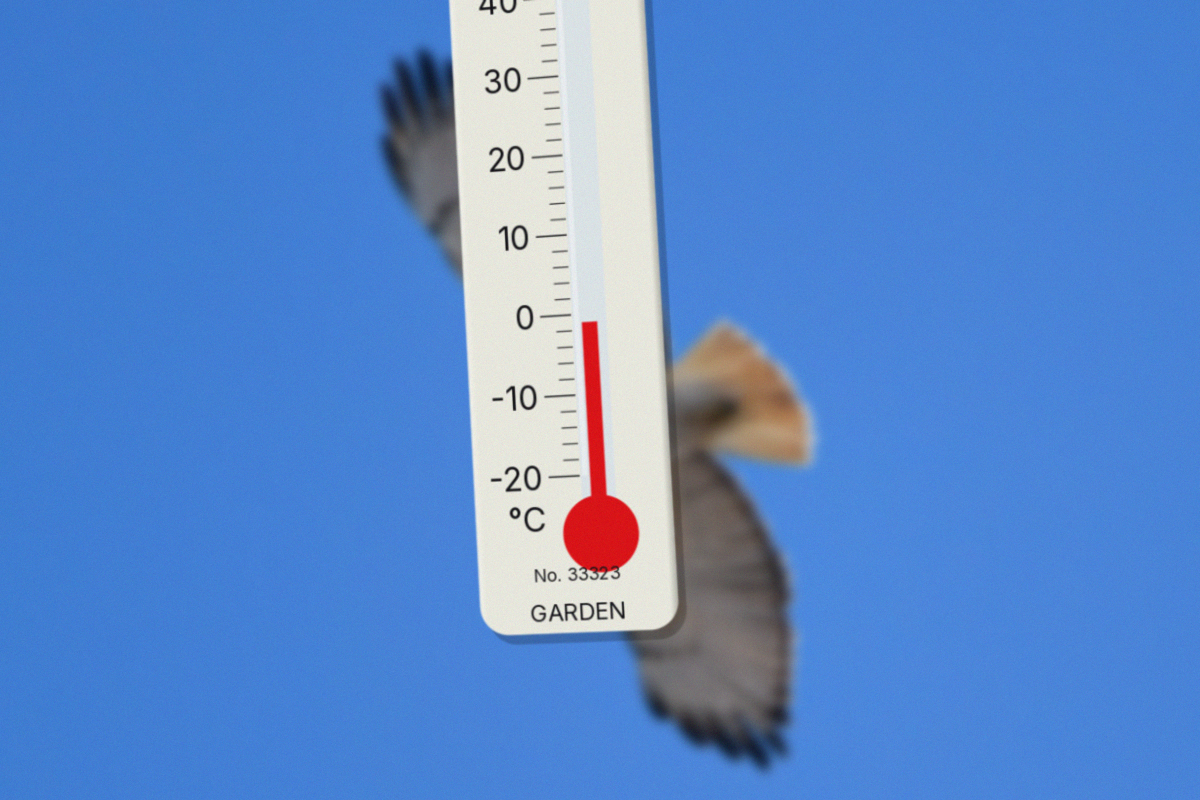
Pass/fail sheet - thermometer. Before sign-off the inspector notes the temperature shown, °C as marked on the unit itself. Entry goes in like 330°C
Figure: -1°C
